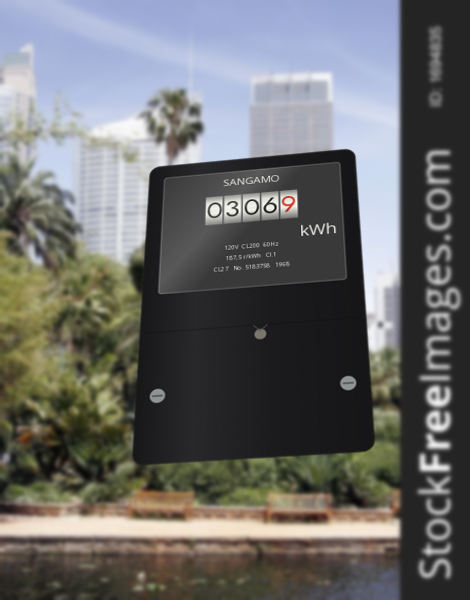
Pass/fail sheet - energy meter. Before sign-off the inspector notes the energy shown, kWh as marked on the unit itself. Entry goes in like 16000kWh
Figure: 306.9kWh
